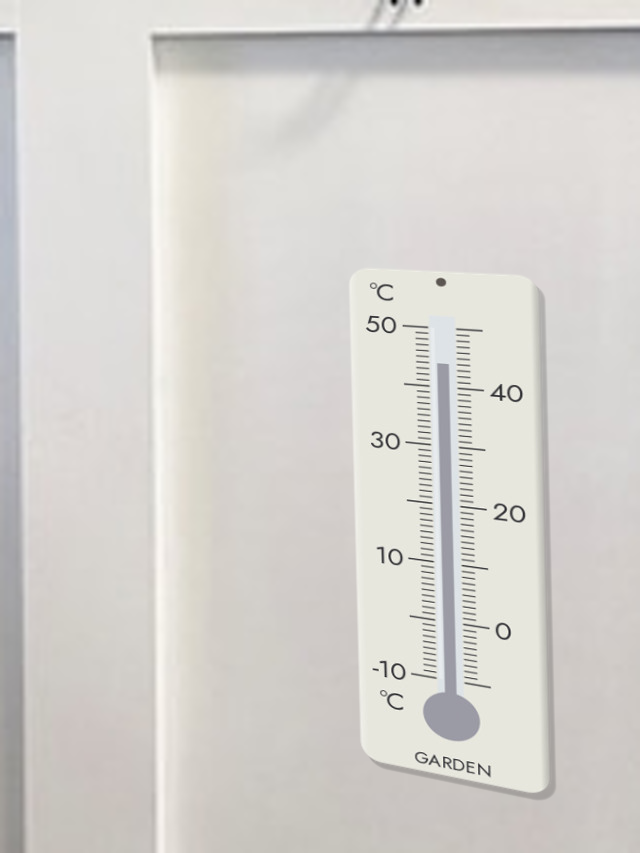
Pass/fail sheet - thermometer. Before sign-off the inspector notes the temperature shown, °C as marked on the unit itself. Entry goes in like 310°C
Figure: 44°C
